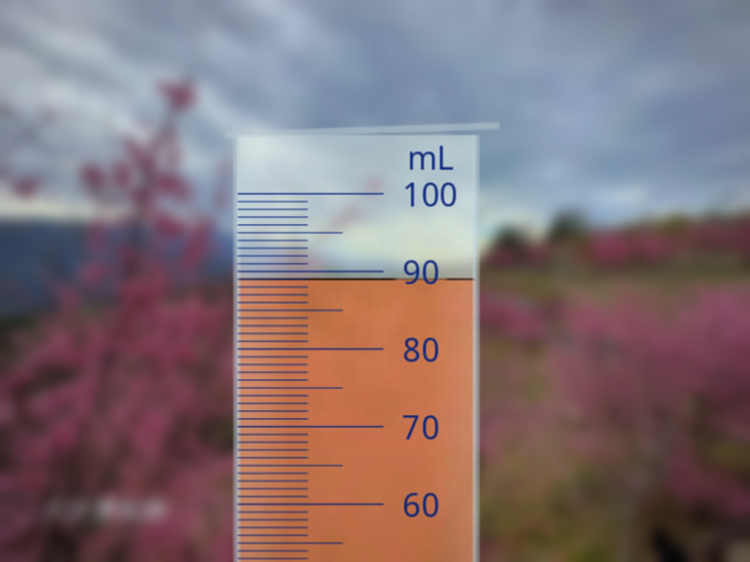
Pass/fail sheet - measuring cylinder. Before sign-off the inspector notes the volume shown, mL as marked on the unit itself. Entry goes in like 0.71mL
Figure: 89mL
